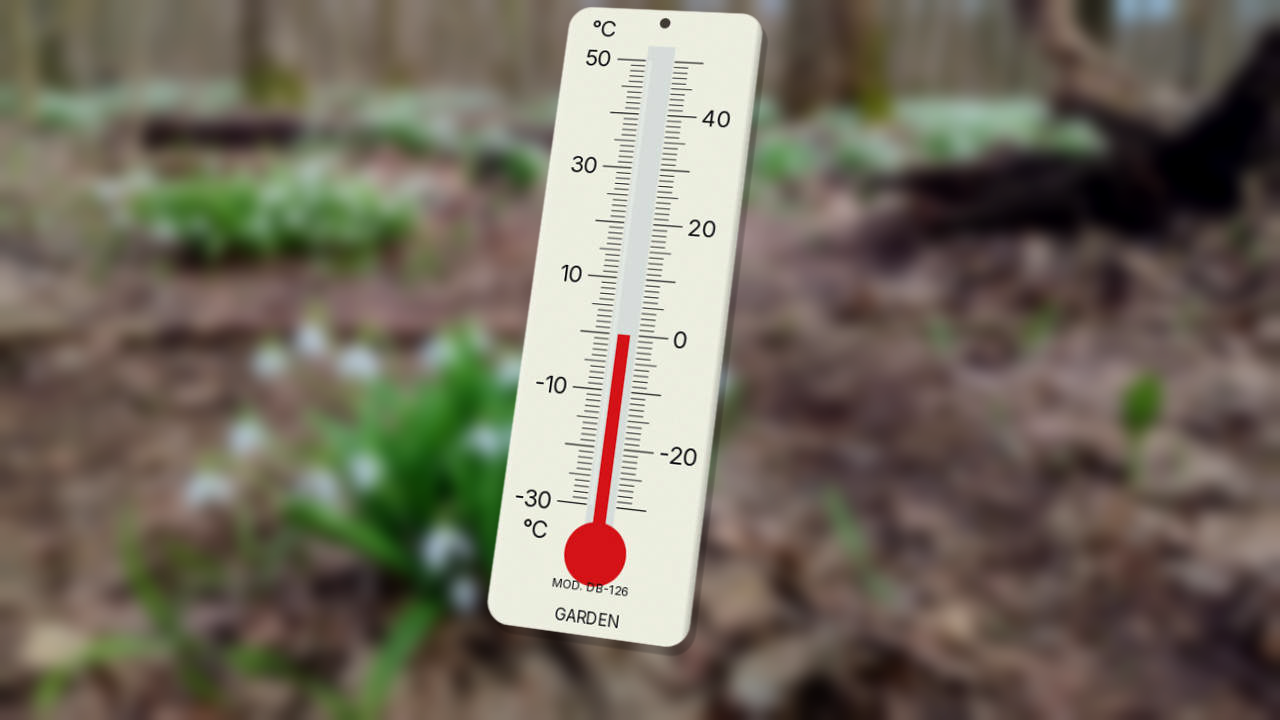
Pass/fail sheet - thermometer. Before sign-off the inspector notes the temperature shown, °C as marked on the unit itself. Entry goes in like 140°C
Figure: 0°C
